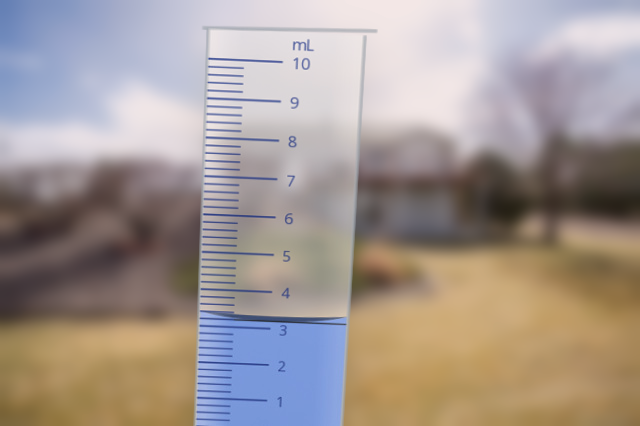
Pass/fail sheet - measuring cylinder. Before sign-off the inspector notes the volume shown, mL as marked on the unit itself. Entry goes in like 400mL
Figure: 3.2mL
